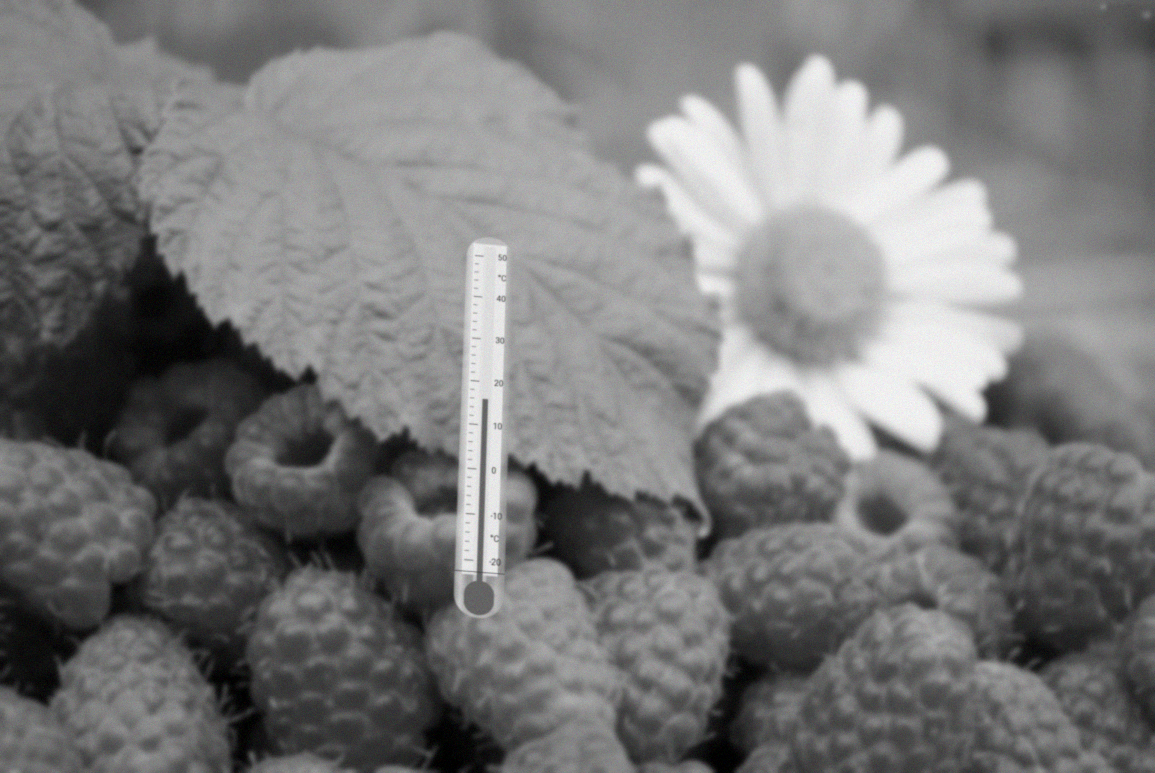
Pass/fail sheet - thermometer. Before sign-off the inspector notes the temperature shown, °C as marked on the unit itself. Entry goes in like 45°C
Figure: 16°C
